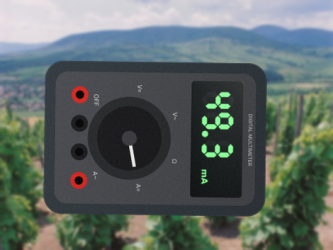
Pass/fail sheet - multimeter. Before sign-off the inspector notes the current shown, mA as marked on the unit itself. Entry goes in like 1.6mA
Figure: 49.3mA
